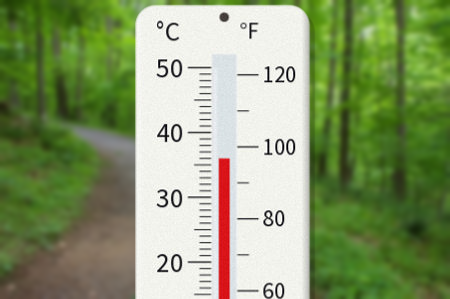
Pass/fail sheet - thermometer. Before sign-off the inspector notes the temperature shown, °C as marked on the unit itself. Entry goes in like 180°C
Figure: 36°C
